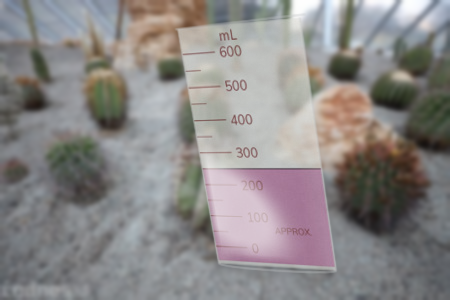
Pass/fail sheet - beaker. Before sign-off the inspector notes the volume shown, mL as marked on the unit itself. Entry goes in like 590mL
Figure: 250mL
